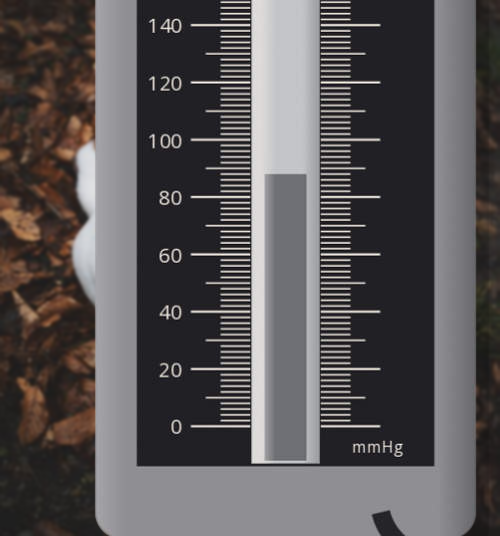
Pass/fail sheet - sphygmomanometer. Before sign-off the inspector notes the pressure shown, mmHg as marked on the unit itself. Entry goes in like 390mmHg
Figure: 88mmHg
